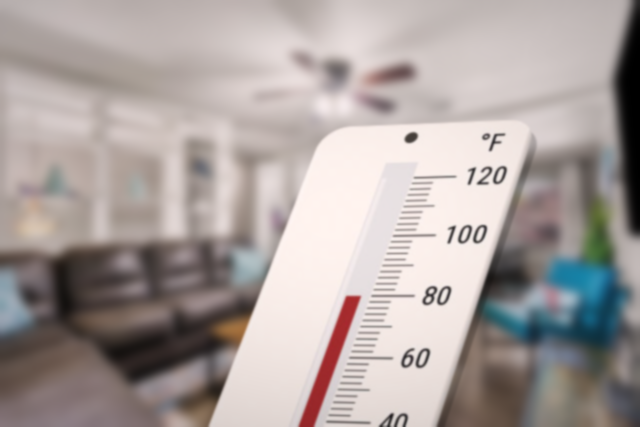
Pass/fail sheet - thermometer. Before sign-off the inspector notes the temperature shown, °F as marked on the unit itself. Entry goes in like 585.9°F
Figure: 80°F
